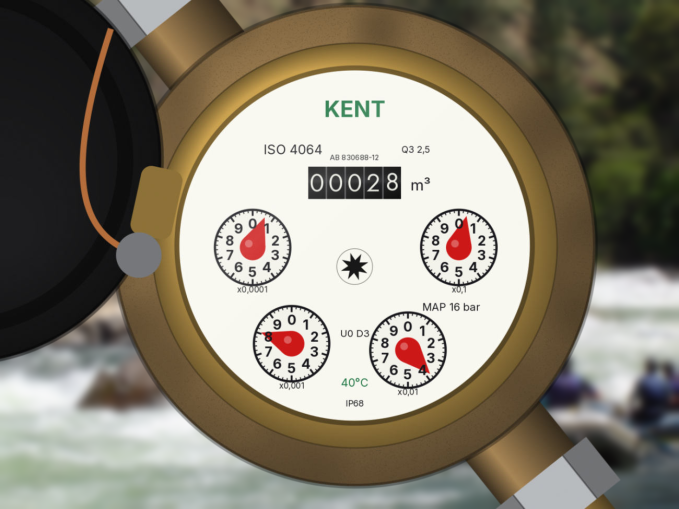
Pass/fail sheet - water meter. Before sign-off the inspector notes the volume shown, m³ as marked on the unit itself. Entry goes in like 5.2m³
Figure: 28.0380m³
